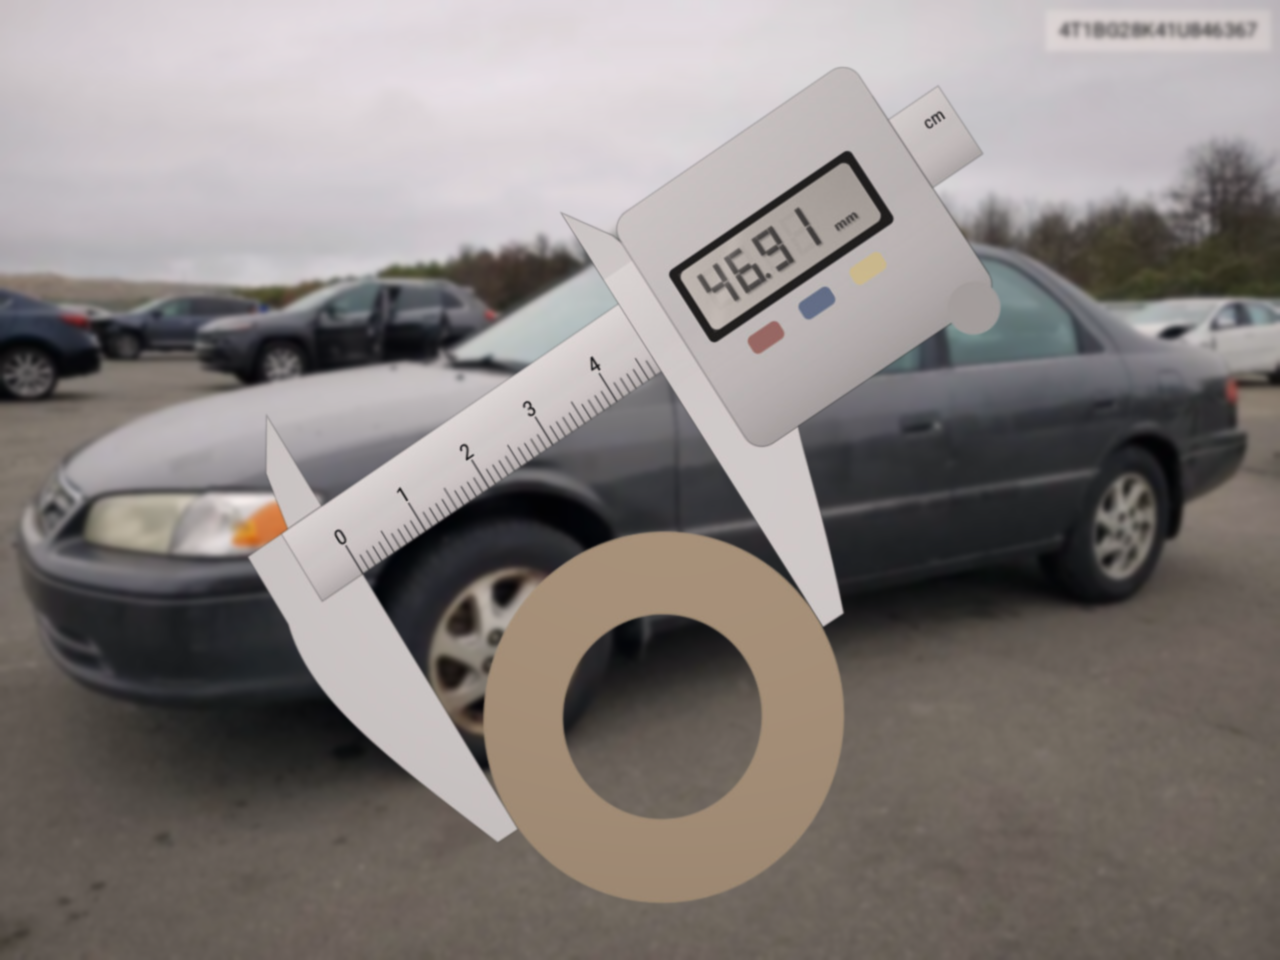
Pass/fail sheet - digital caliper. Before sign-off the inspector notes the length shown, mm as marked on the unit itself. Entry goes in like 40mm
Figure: 46.91mm
